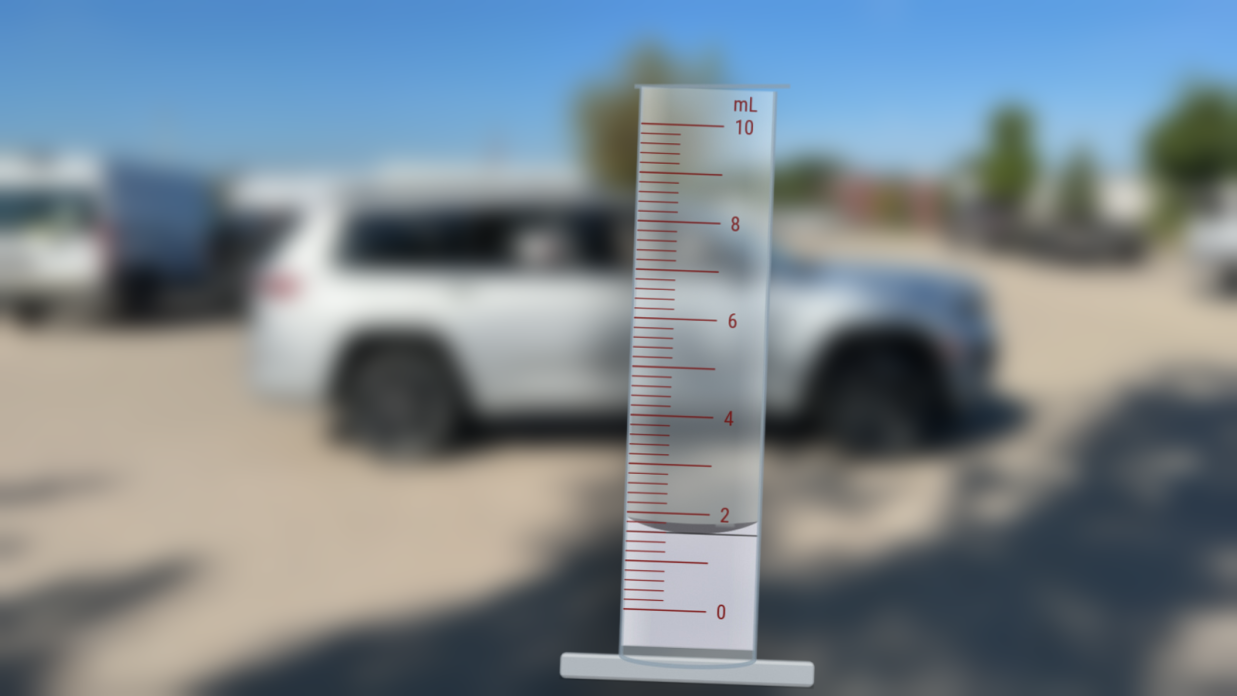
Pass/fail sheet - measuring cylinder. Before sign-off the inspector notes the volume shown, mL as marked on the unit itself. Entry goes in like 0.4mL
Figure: 1.6mL
